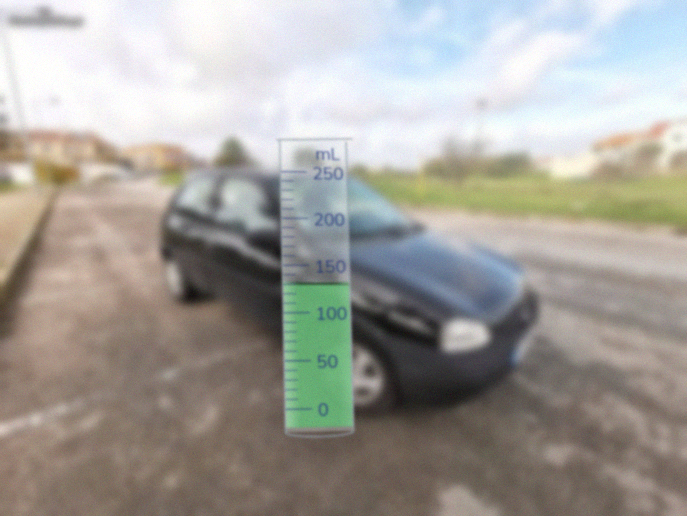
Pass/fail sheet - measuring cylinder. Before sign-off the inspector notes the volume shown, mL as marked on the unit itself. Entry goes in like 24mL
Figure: 130mL
